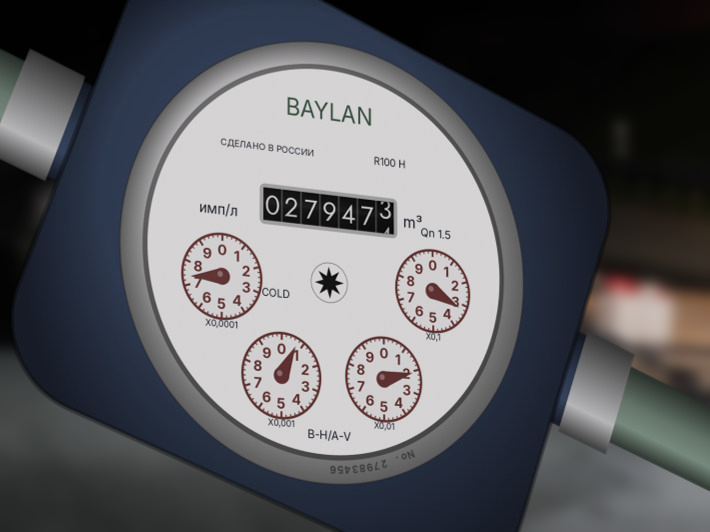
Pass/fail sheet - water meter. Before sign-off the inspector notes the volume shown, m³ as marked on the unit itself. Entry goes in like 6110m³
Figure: 279473.3207m³
